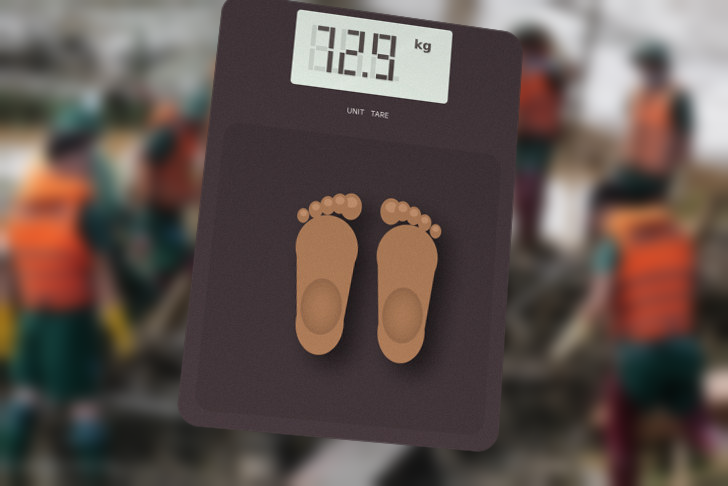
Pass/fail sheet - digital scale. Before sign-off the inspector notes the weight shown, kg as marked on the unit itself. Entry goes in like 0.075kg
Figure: 72.9kg
